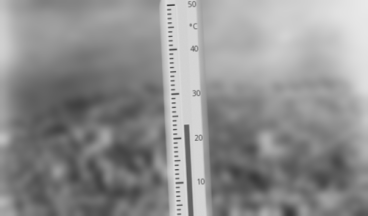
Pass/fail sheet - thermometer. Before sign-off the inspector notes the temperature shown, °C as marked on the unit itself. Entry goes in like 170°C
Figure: 23°C
